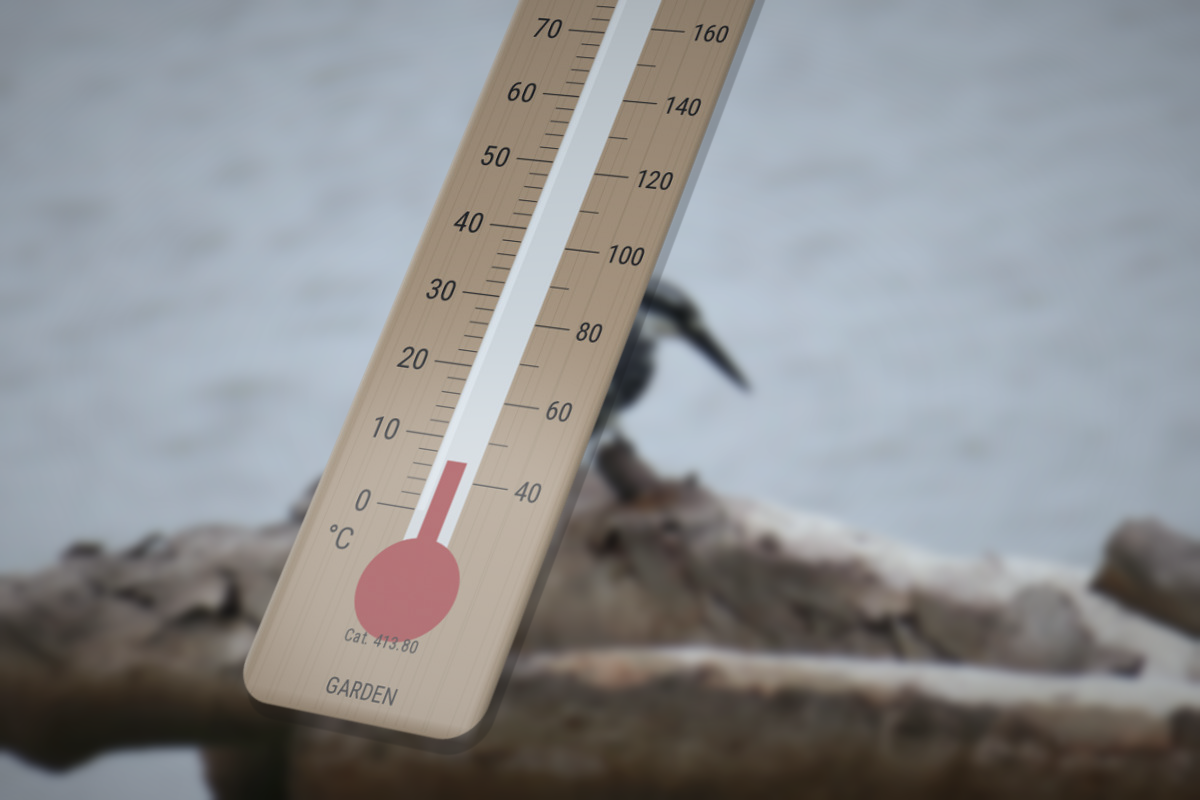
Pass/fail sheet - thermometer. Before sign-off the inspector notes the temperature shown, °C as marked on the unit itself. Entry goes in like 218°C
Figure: 7°C
